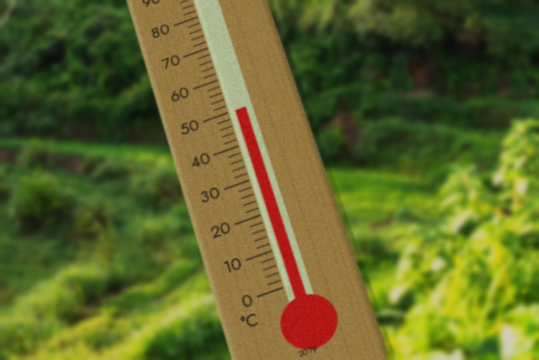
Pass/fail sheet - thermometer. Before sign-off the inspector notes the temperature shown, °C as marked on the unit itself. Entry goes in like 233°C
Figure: 50°C
